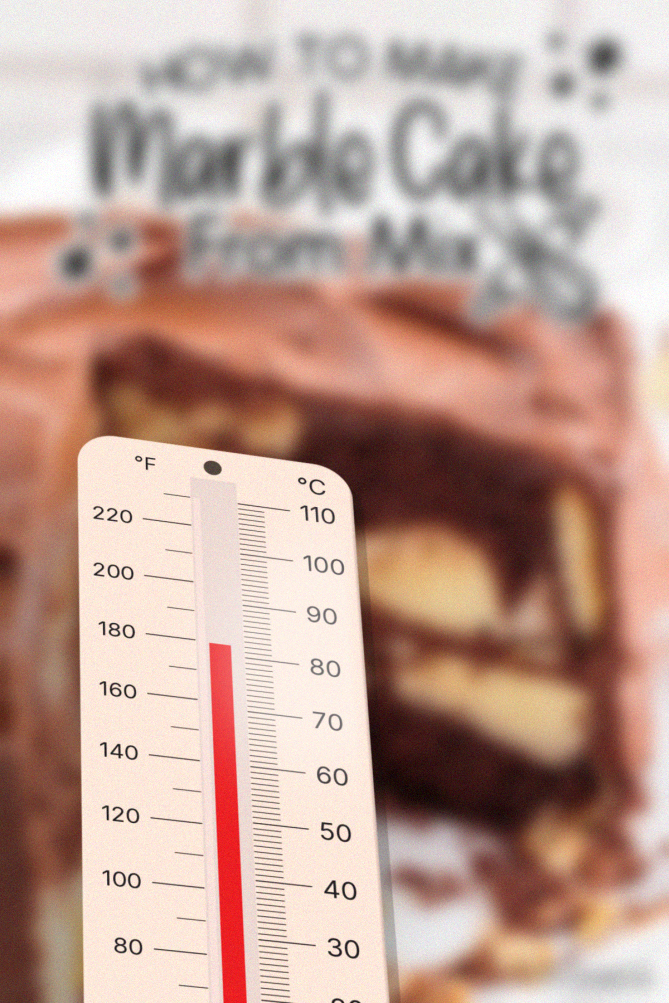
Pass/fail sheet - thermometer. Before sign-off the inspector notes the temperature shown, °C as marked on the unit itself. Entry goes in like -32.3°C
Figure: 82°C
